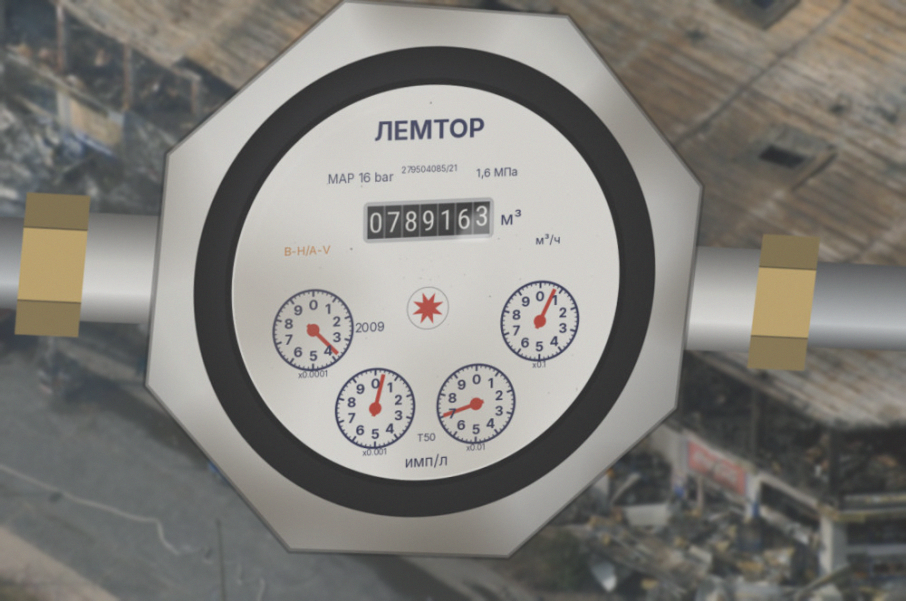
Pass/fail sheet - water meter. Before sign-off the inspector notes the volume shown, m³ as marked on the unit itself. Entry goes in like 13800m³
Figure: 789163.0703m³
